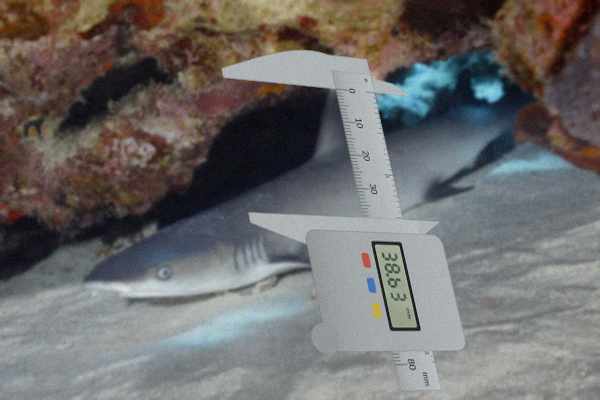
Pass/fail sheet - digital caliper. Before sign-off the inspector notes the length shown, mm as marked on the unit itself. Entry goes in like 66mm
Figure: 38.63mm
